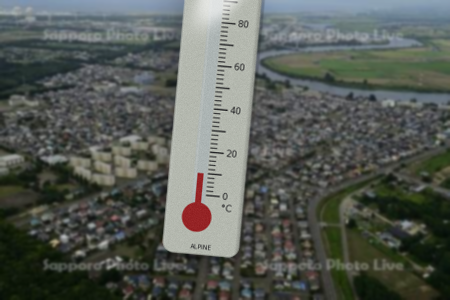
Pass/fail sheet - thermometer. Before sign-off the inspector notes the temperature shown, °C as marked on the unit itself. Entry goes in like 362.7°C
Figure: 10°C
